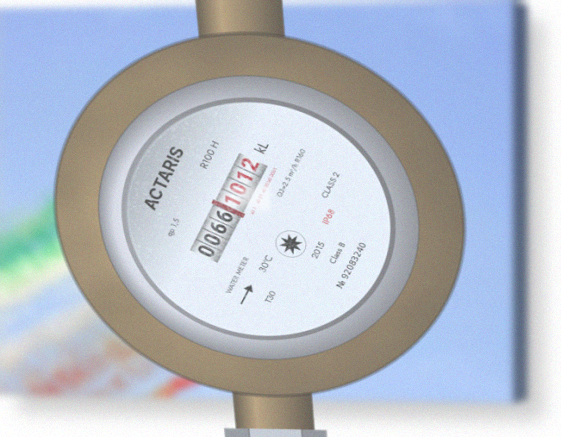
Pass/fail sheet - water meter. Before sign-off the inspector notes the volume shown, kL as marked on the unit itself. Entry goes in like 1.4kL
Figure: 66.1012kL
